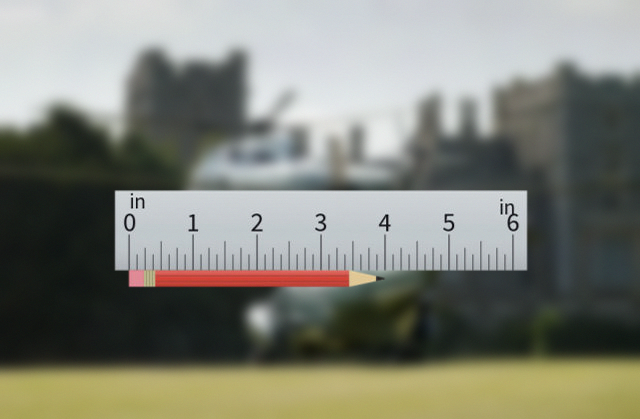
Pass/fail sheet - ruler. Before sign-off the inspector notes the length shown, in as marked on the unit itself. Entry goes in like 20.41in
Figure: 4in
